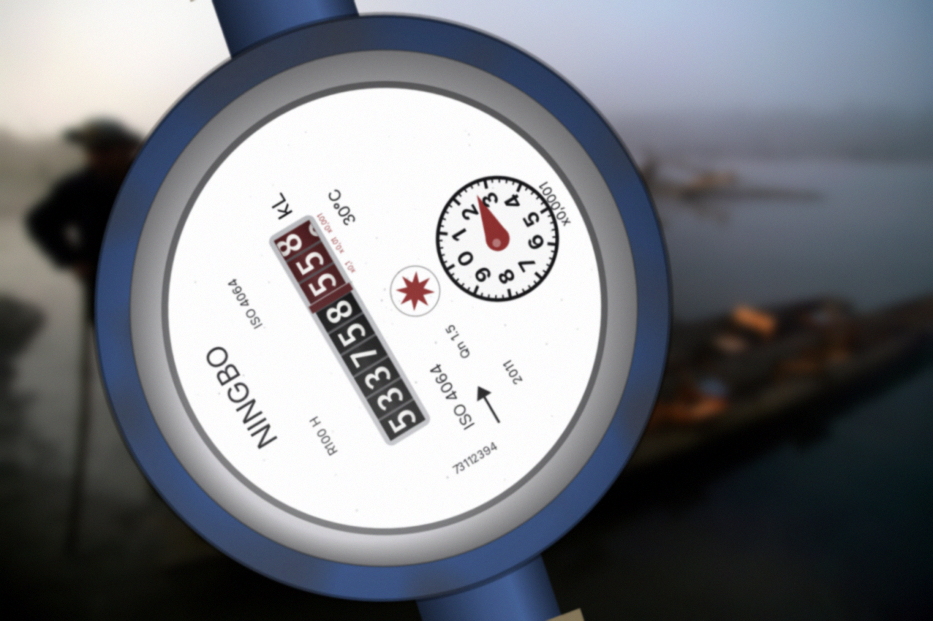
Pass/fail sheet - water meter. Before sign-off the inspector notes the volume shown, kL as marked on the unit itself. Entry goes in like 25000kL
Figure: 533758.5582kL
